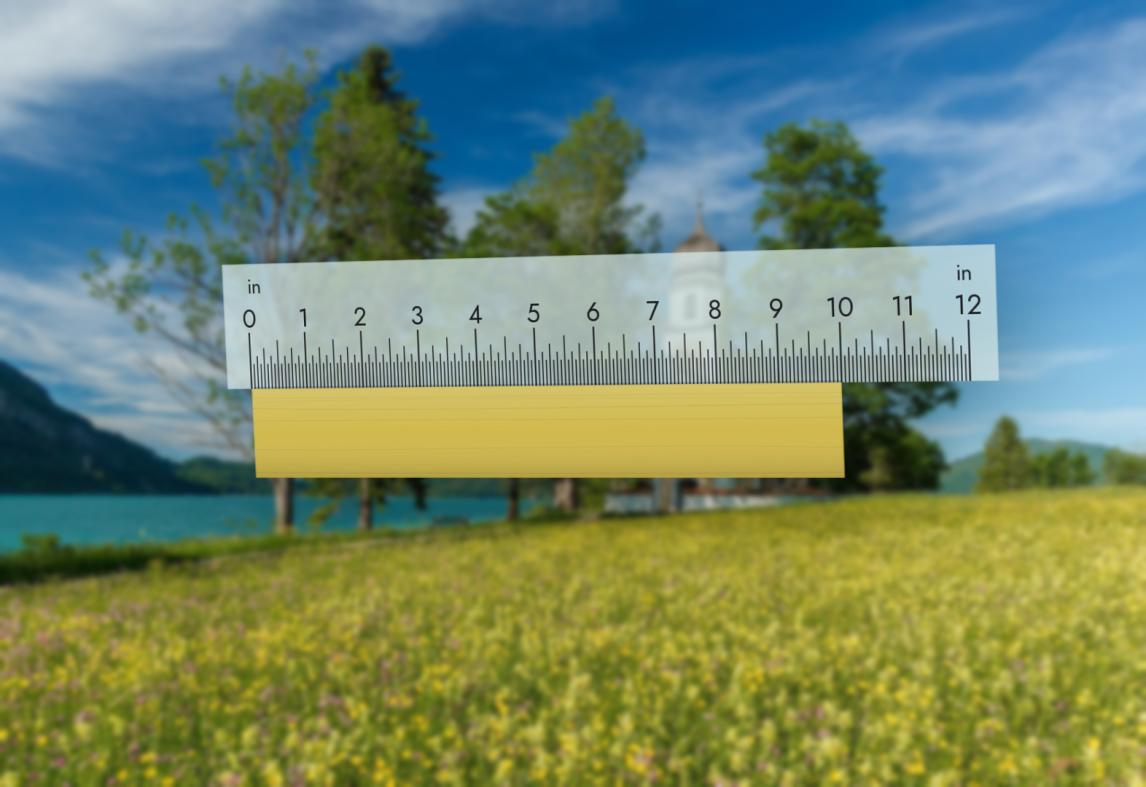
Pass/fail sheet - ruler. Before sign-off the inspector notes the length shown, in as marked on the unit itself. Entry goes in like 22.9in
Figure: 10in
